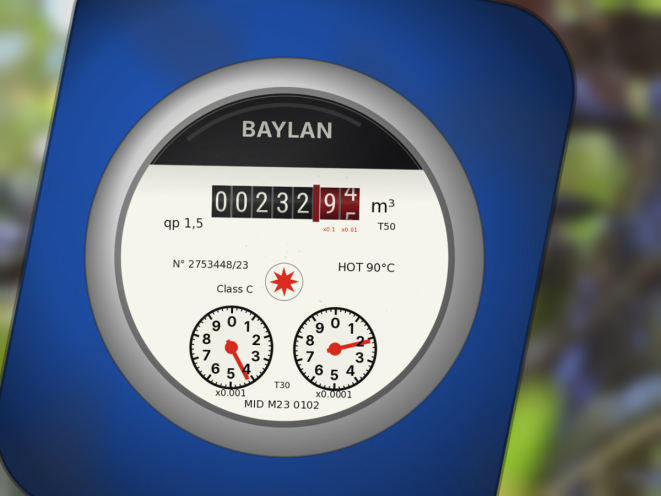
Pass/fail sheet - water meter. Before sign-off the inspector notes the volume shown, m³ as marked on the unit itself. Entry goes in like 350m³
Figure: 232.9442m³
